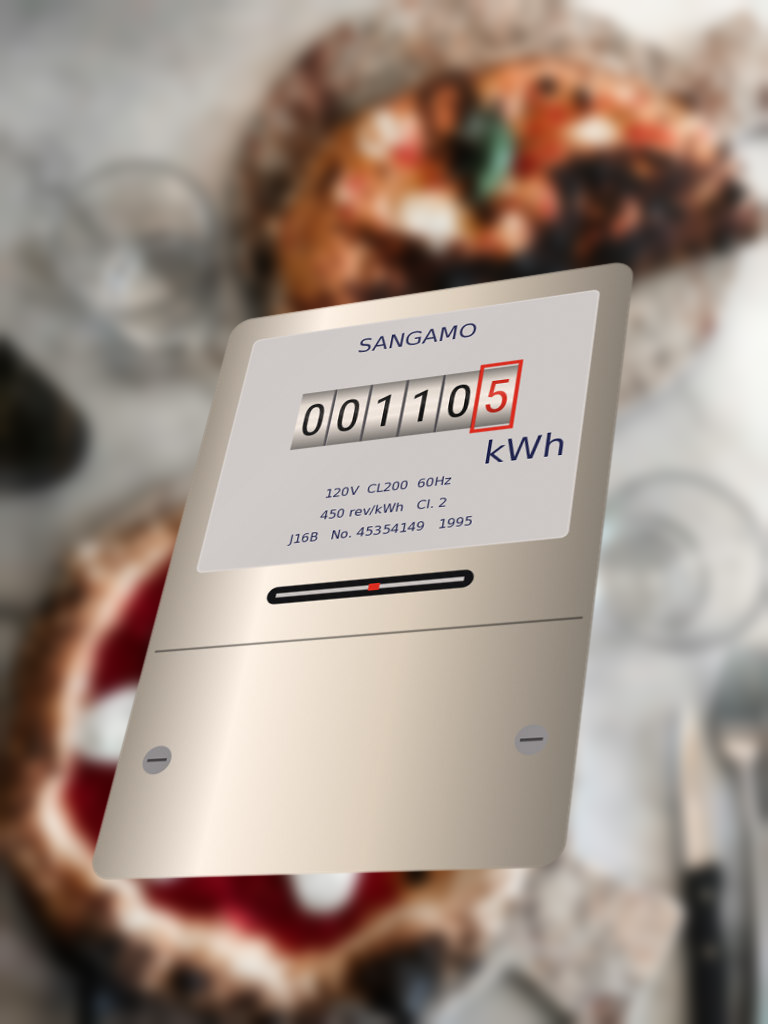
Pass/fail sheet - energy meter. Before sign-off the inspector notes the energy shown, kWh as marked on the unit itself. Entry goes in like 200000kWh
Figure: 110.5kWh
